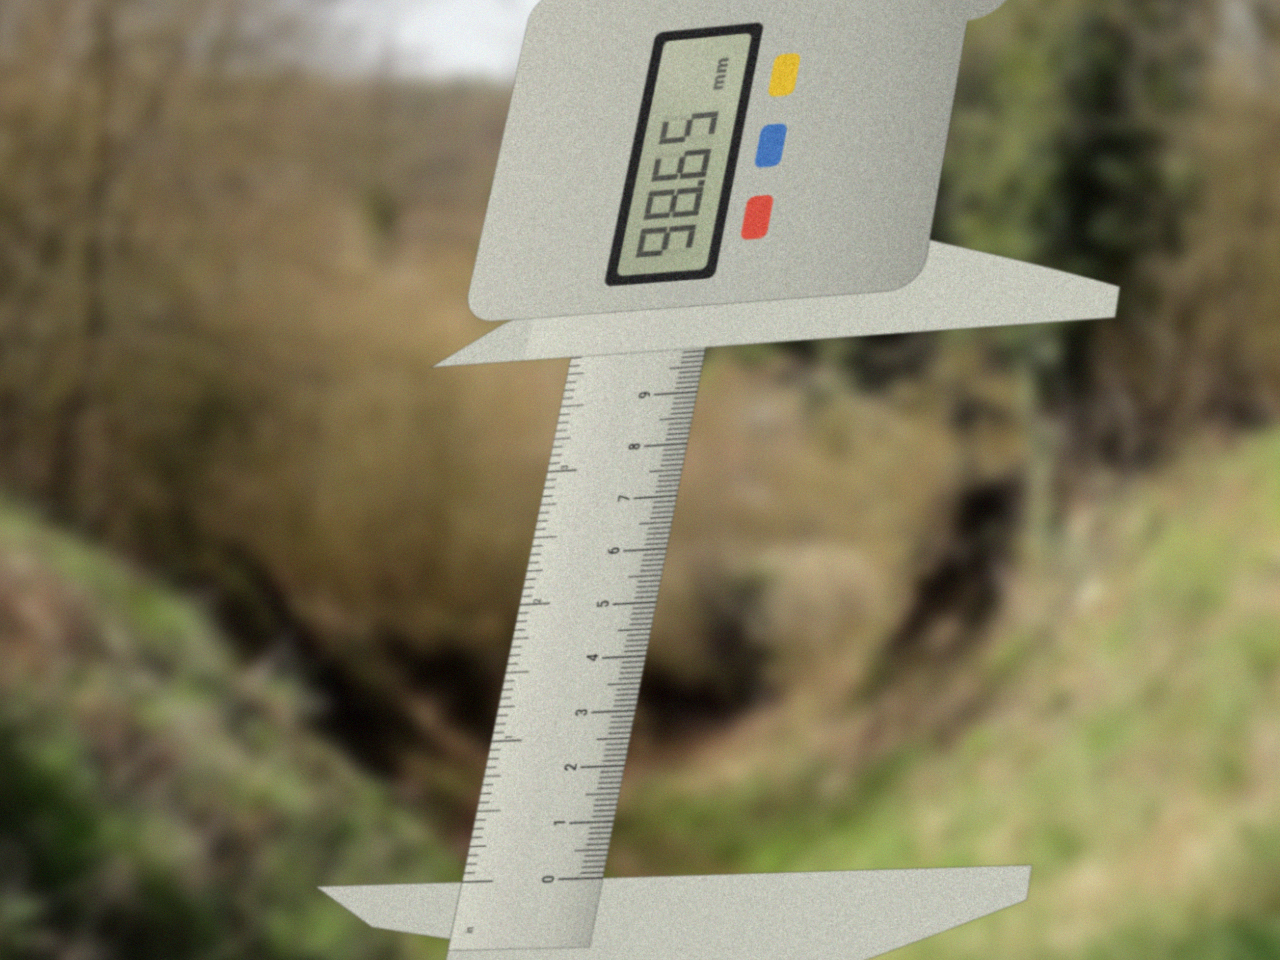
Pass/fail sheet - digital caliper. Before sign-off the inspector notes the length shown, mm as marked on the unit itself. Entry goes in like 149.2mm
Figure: 98.65mm
